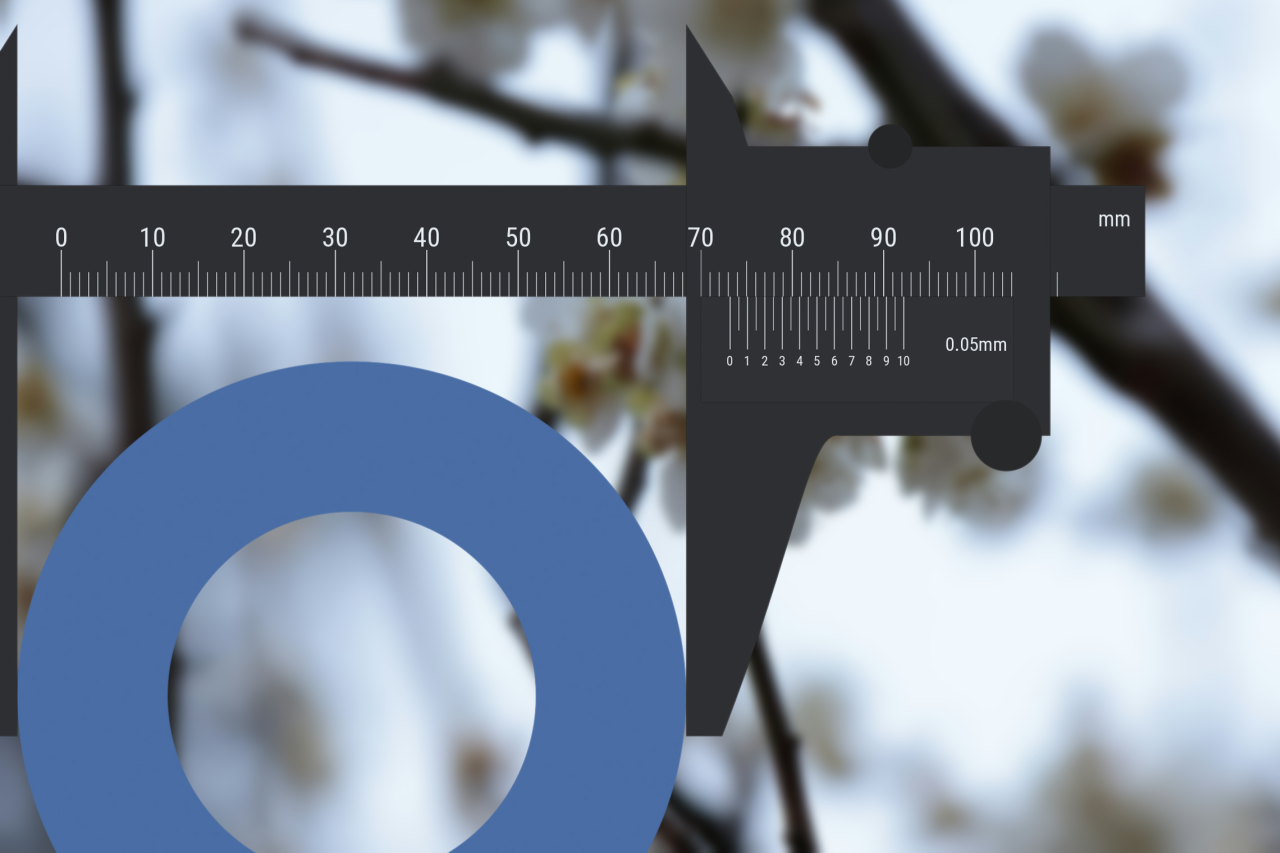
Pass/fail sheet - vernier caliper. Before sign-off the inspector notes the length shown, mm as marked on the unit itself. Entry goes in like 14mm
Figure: 73.2mm
